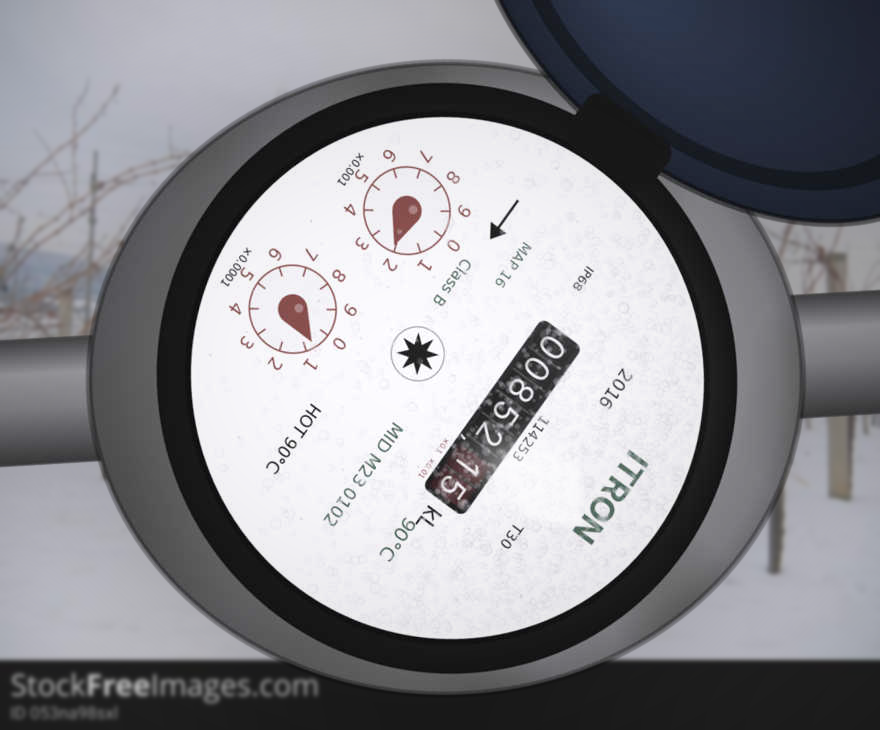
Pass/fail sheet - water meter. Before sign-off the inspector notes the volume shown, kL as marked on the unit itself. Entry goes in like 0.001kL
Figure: 852.1520kL
